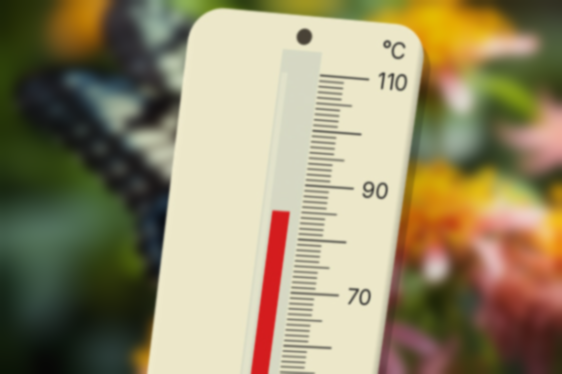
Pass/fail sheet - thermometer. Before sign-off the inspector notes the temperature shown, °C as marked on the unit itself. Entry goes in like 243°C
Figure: 85°C
